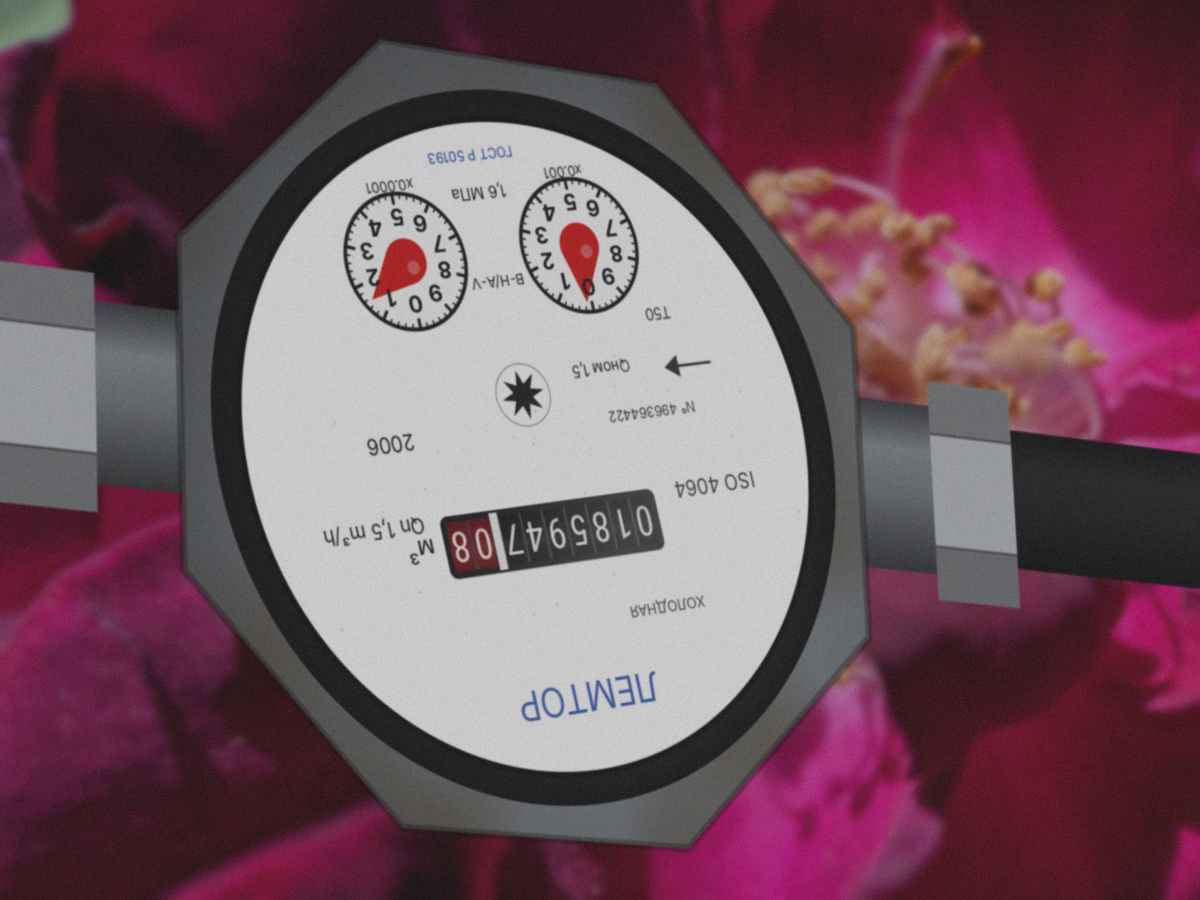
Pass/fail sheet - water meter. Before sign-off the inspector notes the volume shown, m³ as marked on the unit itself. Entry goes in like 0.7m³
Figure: 185947.0801m³
